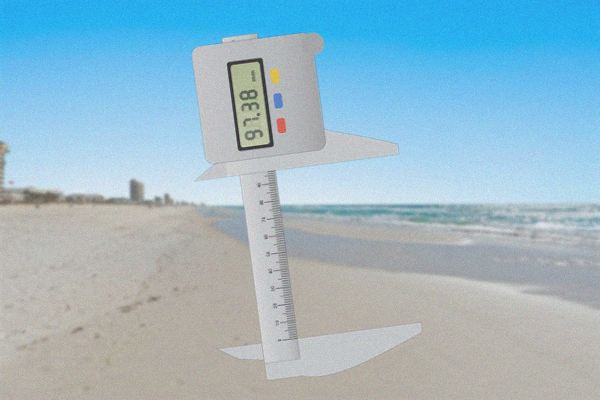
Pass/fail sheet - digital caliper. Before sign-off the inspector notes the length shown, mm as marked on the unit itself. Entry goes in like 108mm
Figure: 97.38mm
